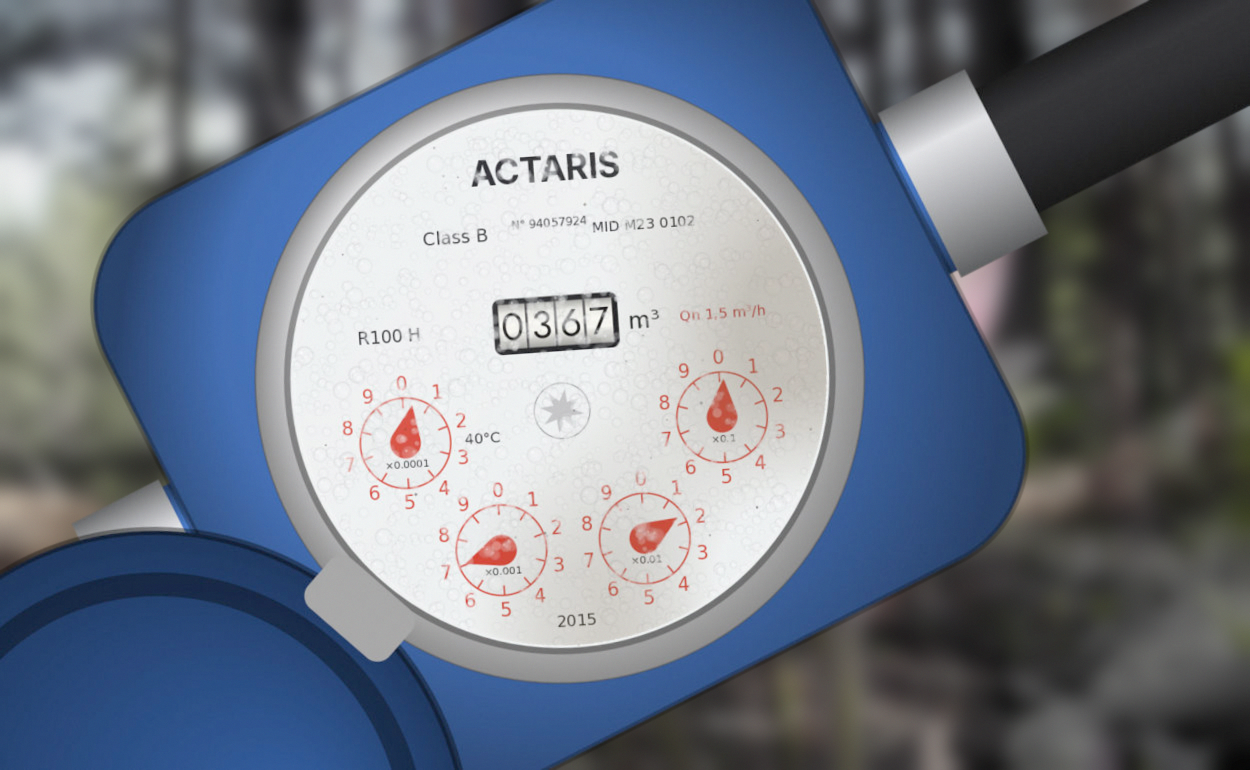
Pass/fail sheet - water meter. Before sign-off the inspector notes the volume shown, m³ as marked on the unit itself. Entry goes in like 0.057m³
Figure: 367.0170m³
